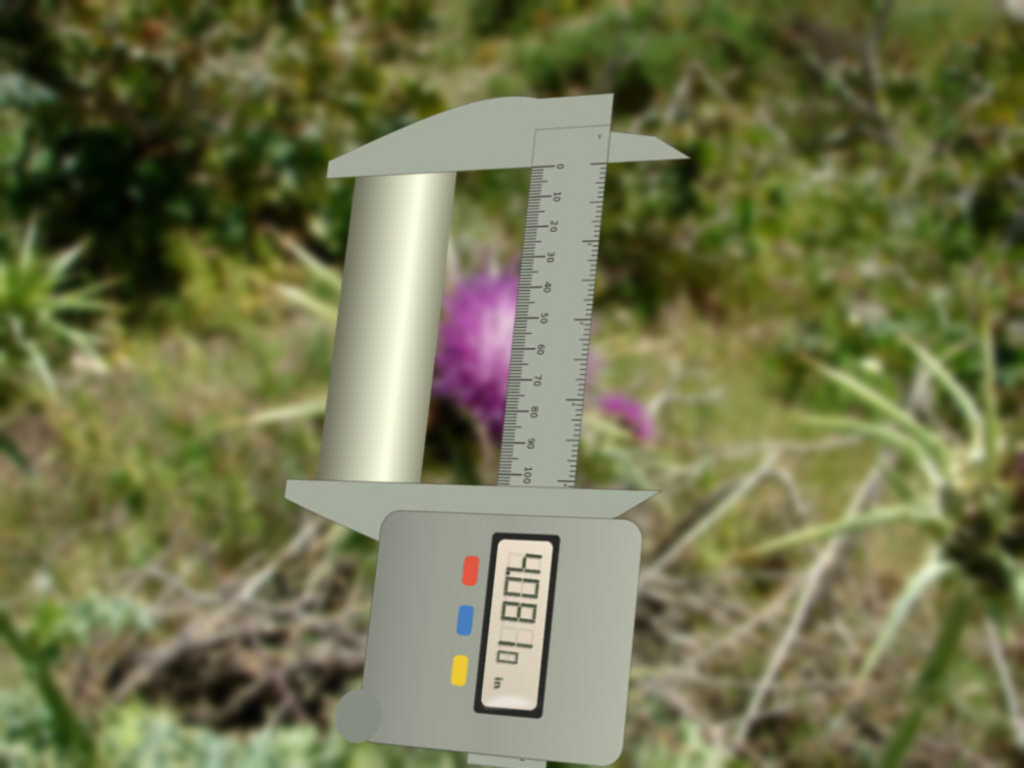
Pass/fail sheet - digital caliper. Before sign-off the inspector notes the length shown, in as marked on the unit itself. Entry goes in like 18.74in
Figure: 4.0810in
